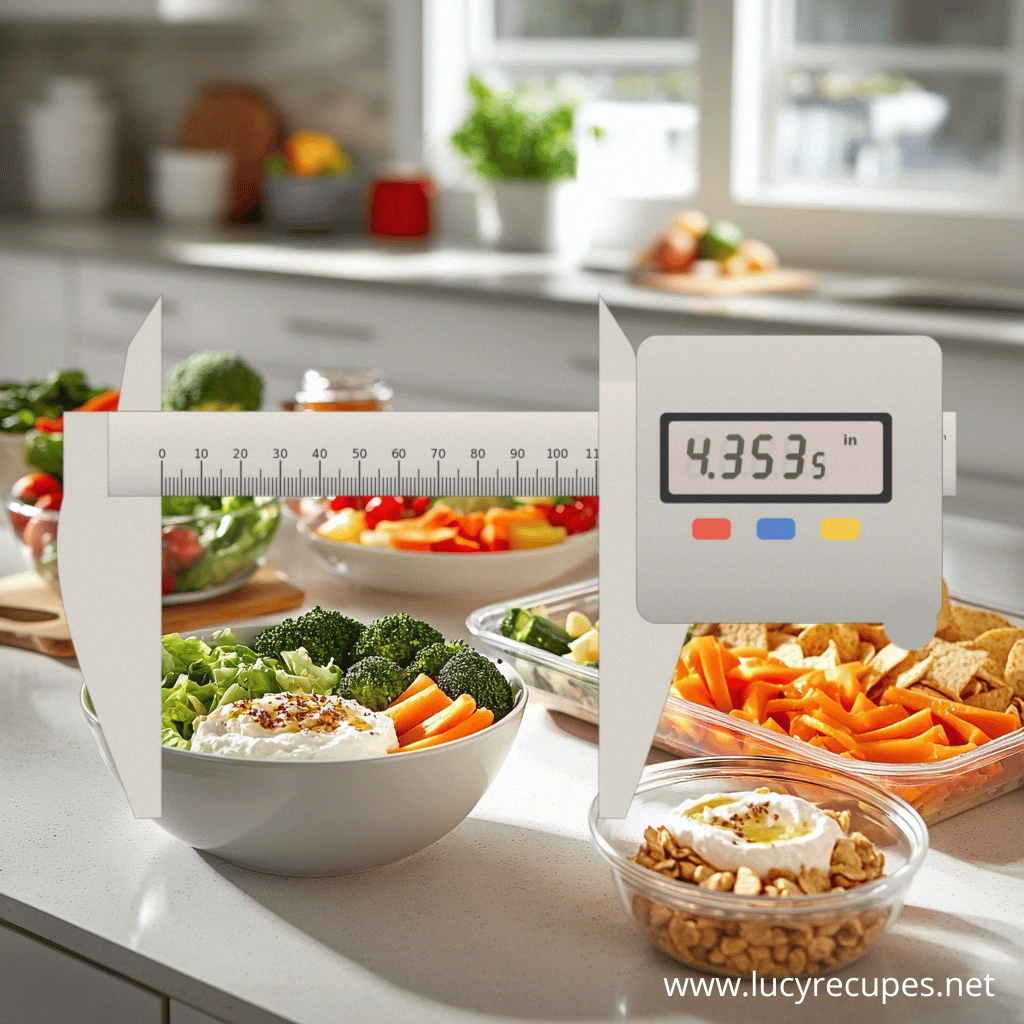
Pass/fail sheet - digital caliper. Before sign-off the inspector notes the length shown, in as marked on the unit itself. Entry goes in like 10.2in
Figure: 4.3535in
